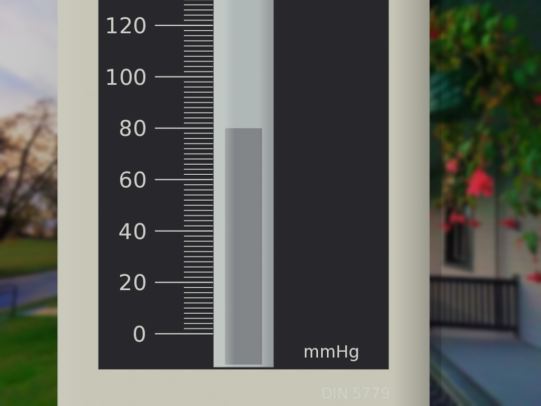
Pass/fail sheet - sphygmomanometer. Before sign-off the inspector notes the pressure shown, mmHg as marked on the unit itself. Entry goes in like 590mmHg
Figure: 80mmHg
